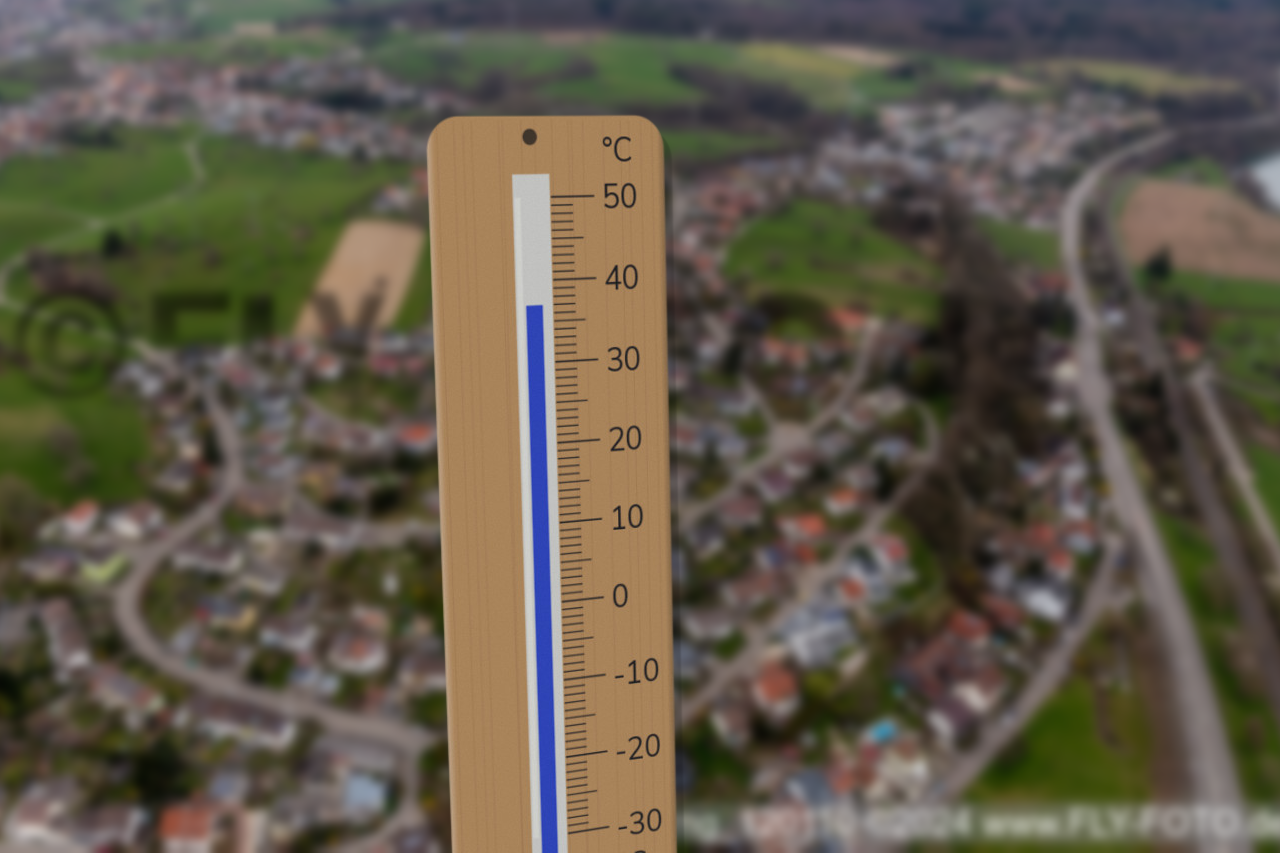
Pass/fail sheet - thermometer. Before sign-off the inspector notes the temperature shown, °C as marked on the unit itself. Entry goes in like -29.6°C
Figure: 37°C
